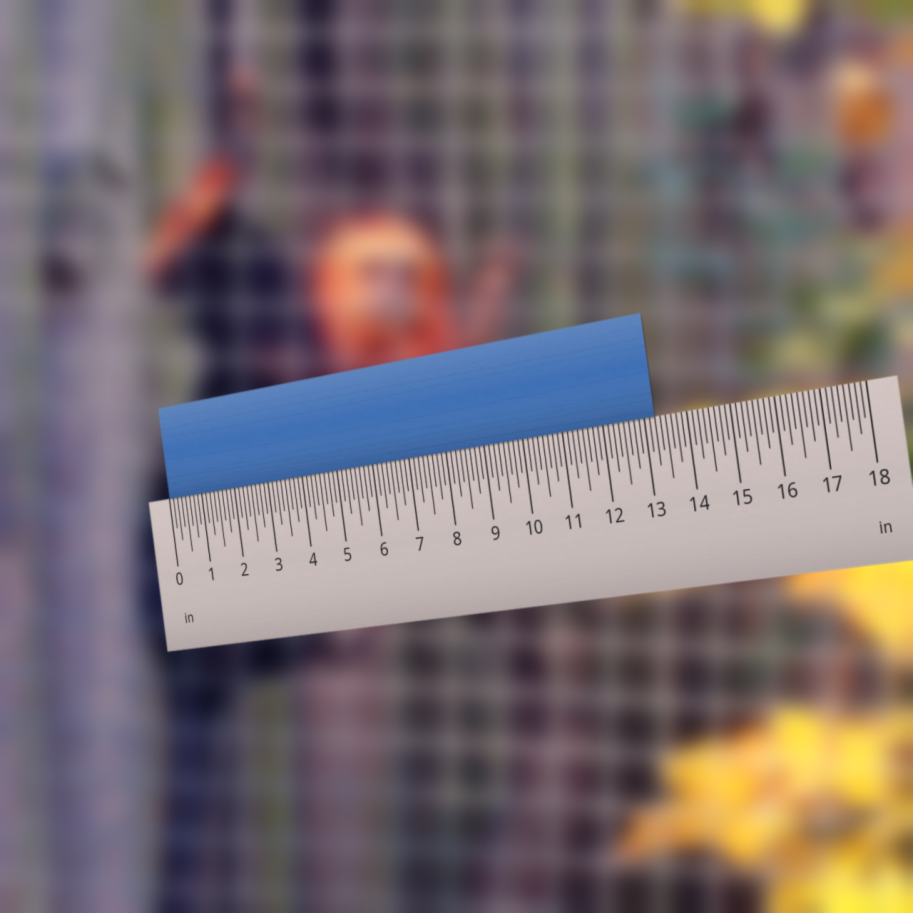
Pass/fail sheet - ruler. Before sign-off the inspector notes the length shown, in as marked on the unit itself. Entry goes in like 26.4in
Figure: 13.25in
